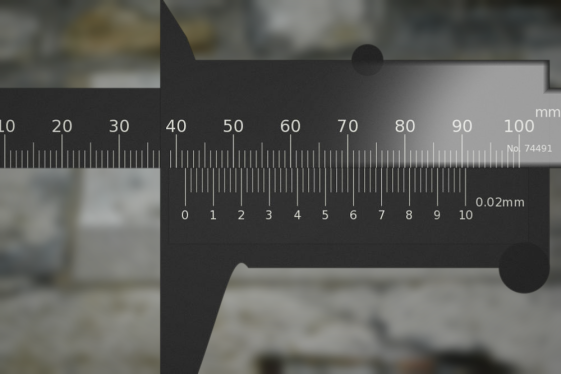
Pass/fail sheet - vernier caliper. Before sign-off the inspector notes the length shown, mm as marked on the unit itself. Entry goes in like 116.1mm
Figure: 41.6mm
